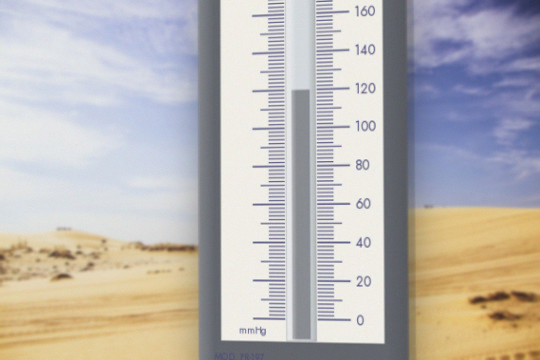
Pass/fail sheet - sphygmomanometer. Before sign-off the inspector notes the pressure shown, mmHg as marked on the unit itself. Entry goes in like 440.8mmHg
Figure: 120mmHg
